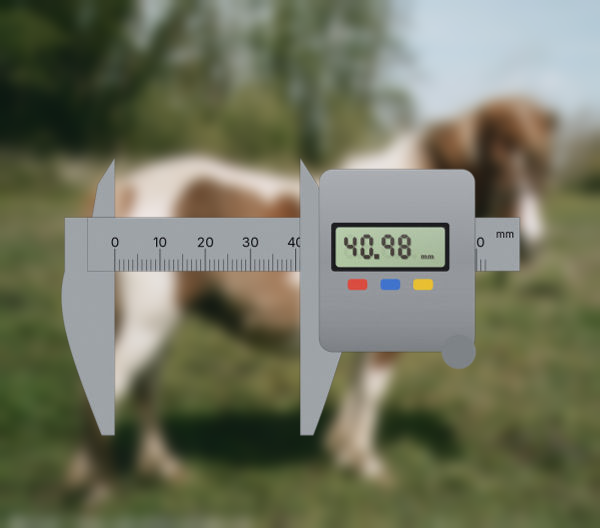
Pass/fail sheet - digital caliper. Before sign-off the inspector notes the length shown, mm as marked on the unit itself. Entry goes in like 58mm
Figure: 40.98mm
